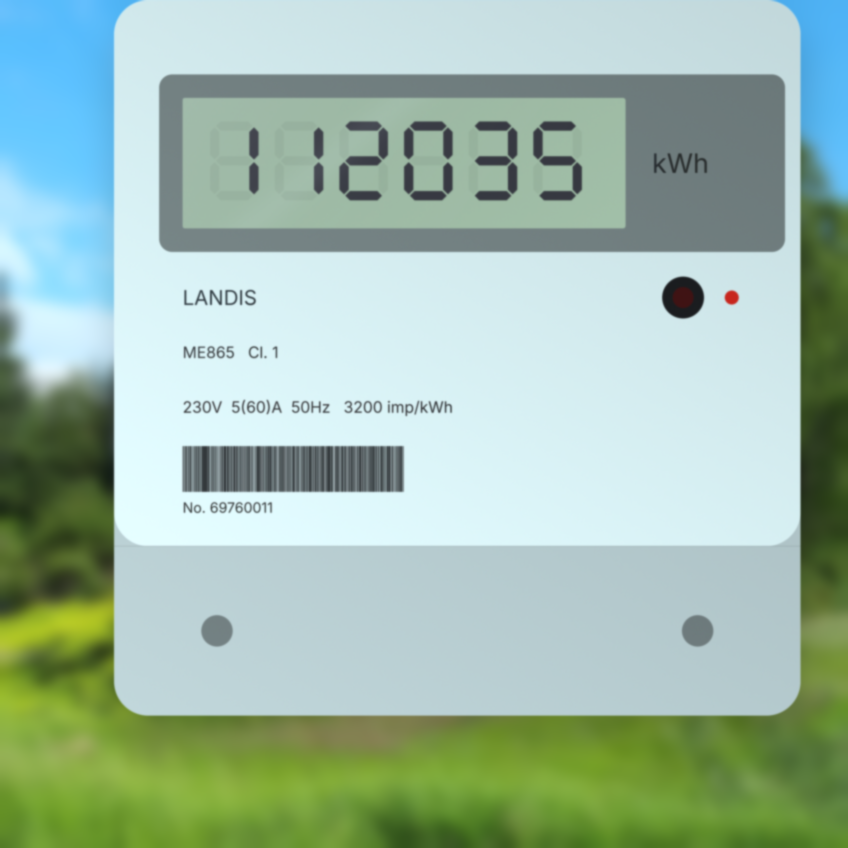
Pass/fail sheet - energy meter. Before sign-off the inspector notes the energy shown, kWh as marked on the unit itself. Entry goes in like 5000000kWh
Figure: 112035kWh
